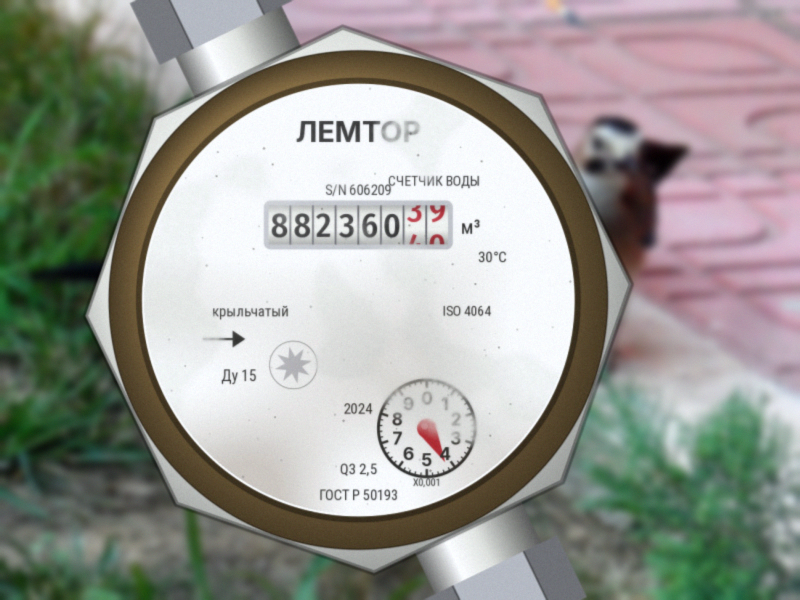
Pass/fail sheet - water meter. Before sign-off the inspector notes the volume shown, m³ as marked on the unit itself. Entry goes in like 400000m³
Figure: 882360.394m³
